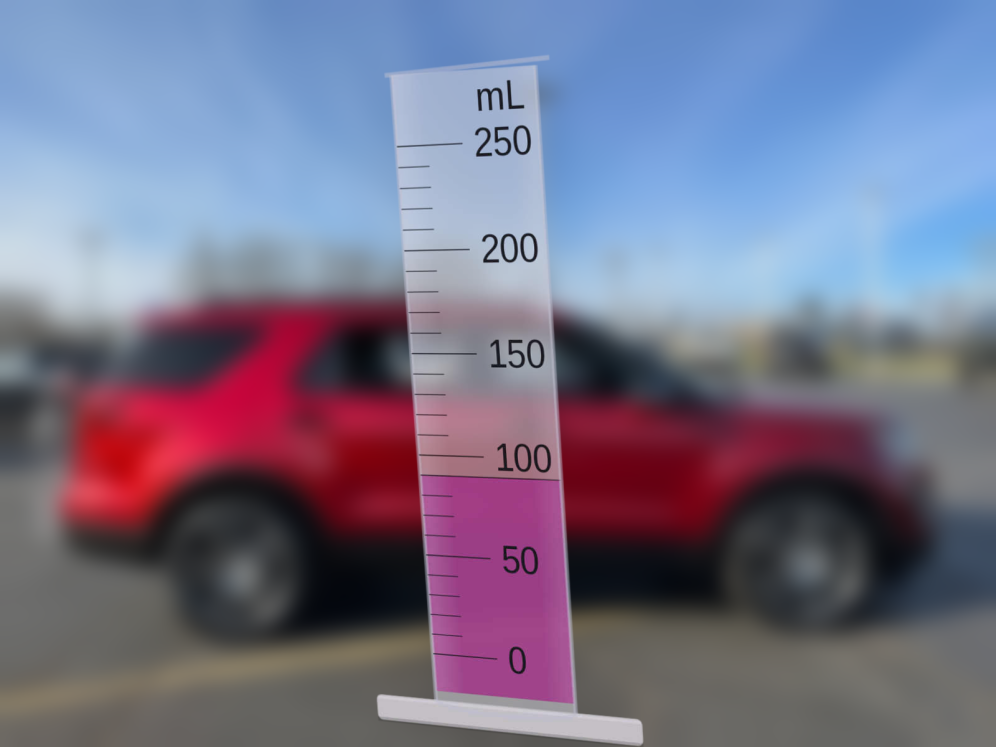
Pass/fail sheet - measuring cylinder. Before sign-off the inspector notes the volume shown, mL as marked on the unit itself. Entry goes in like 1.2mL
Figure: 90mL
